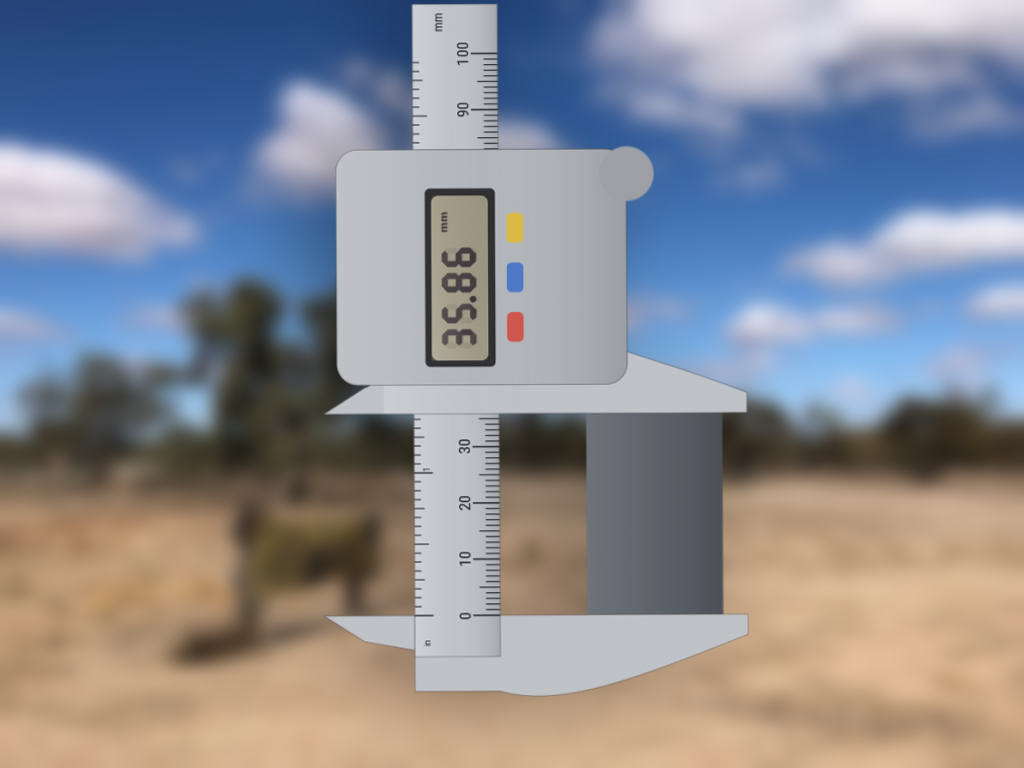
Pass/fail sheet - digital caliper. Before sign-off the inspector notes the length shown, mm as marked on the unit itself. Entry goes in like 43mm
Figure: 35.86mm
